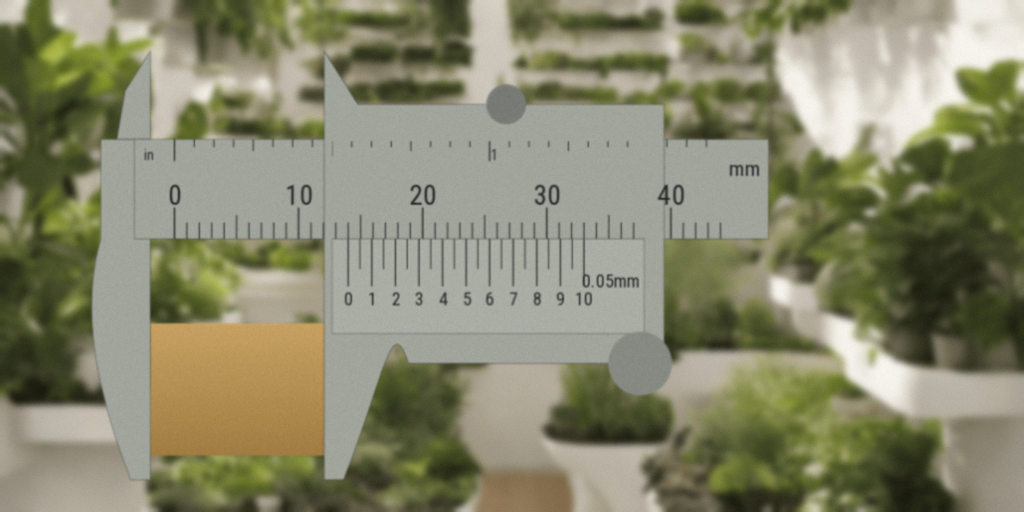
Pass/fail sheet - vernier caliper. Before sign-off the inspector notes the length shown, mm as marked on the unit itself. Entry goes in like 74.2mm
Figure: 14.0mm
